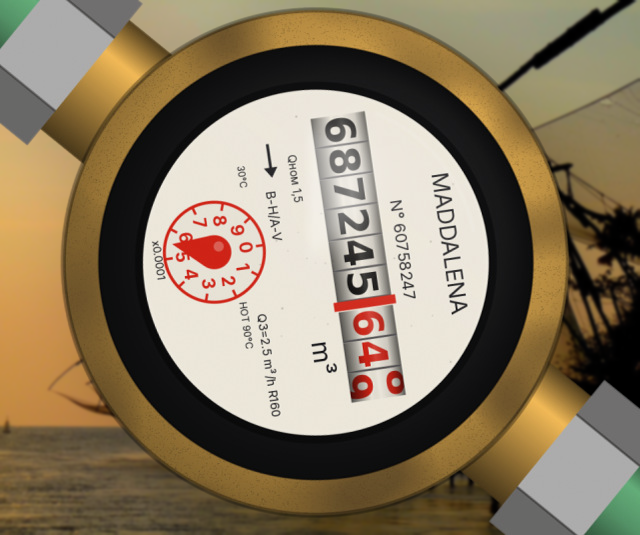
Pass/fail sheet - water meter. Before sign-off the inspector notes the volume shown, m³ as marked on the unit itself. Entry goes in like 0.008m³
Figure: 687245.6485m³
